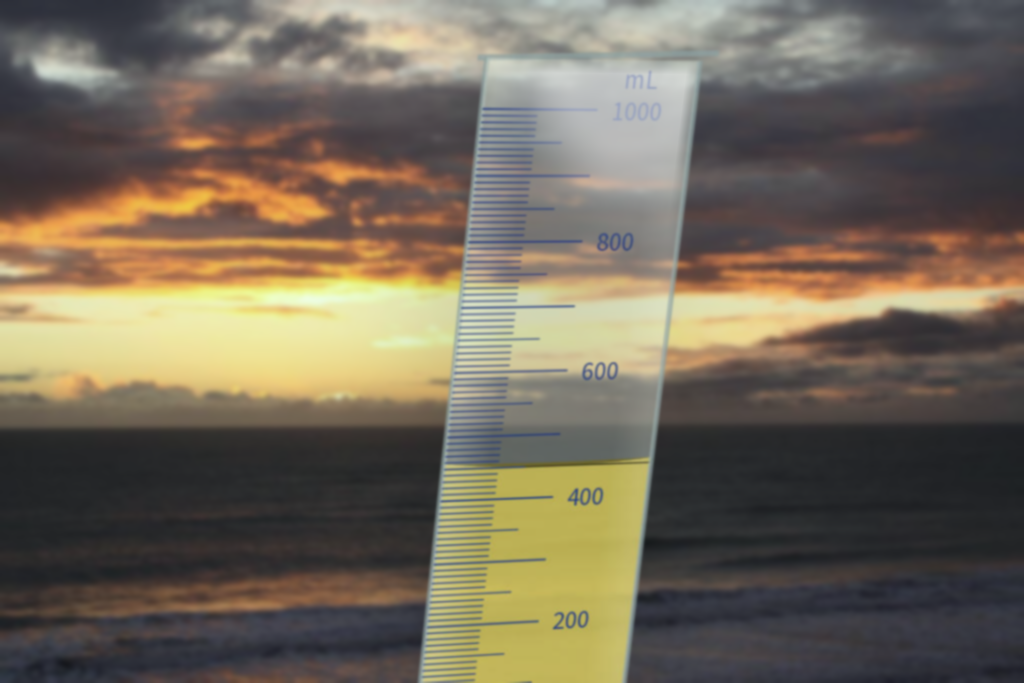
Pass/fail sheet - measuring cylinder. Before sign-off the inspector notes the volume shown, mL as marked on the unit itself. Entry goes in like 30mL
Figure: 450mL
